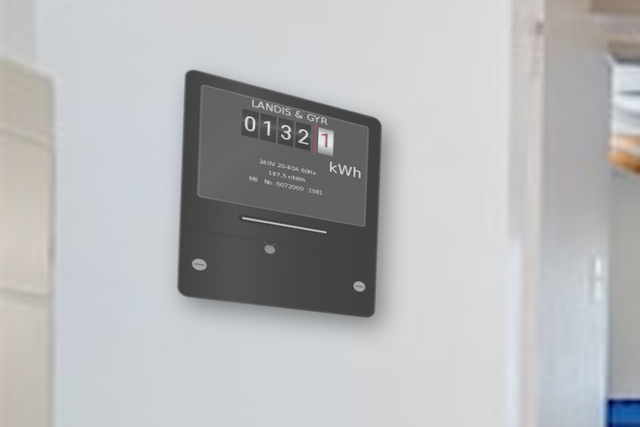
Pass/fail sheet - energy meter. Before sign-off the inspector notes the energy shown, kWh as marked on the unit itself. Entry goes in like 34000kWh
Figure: 132.1kWh
